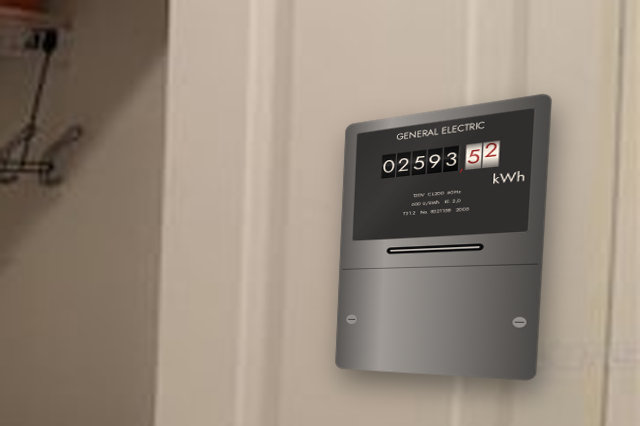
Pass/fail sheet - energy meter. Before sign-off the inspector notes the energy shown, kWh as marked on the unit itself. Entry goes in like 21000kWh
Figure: 2593.52kWh
